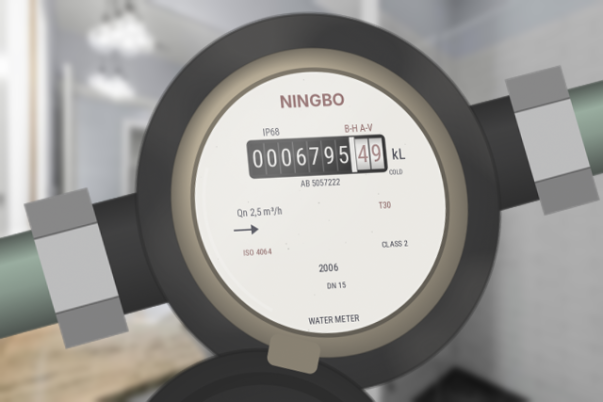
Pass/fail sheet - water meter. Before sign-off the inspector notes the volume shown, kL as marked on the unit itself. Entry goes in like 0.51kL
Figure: 6795.49kL
